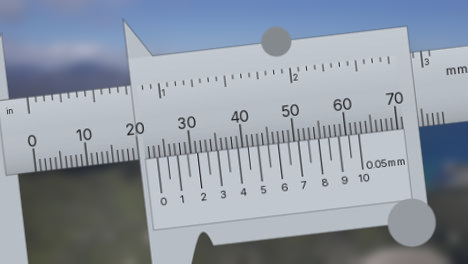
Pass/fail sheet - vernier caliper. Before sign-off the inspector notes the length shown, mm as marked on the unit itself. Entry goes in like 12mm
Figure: 23.5mm
